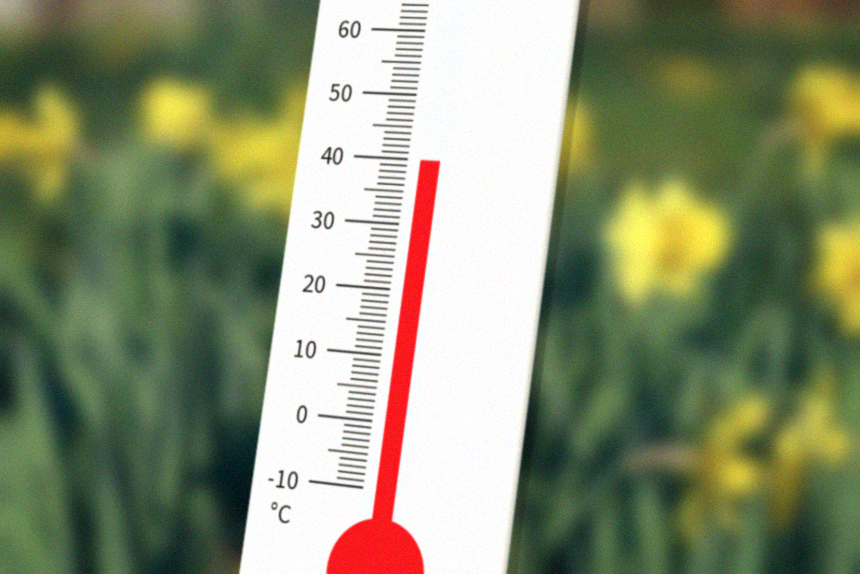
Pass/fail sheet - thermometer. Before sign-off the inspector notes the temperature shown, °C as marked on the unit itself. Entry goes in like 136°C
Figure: 40°C
